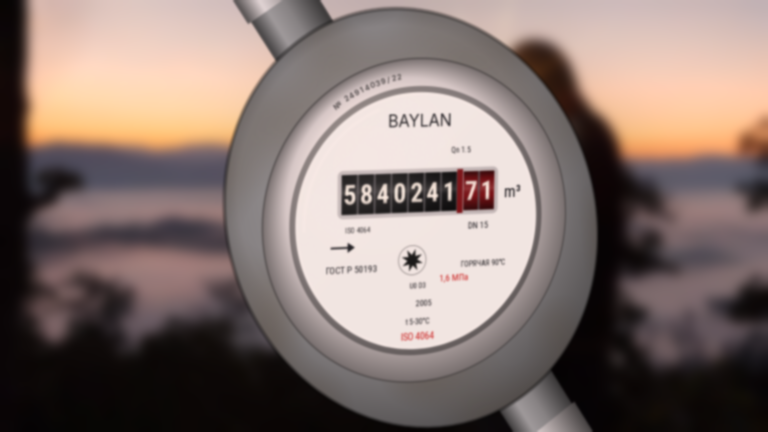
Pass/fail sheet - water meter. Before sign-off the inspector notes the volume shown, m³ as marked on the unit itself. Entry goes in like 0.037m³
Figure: 5840241.71m³
